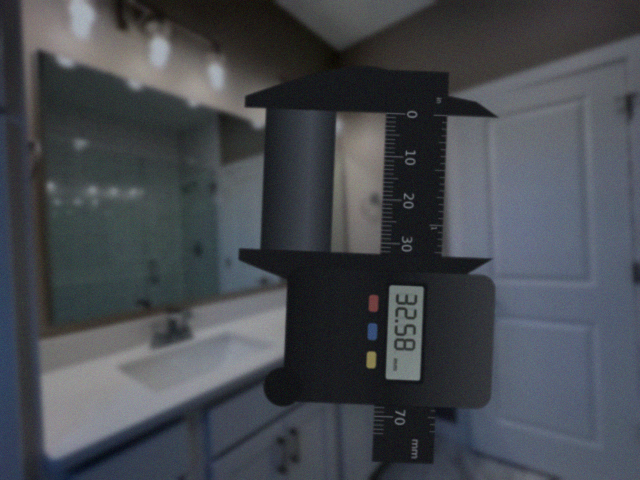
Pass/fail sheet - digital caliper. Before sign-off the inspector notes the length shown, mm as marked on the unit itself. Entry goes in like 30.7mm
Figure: 32.58mm
